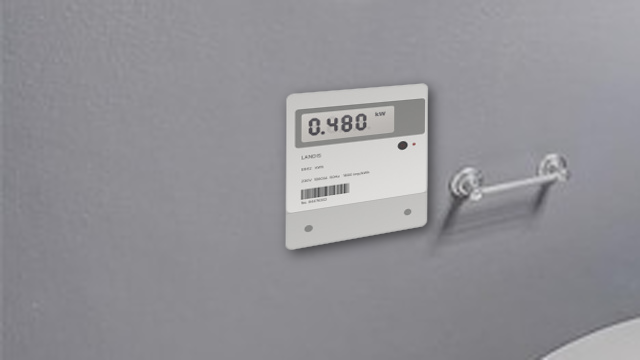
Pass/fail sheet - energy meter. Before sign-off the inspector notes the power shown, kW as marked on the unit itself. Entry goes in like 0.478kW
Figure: 0.480kW
